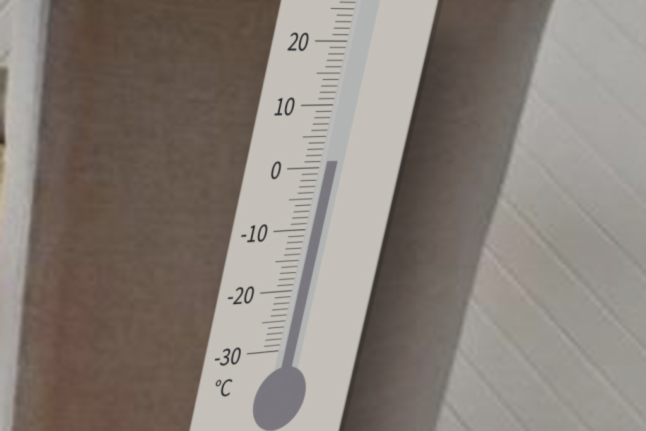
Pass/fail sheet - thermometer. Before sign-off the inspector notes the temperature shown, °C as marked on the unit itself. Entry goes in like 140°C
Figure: 1°C
